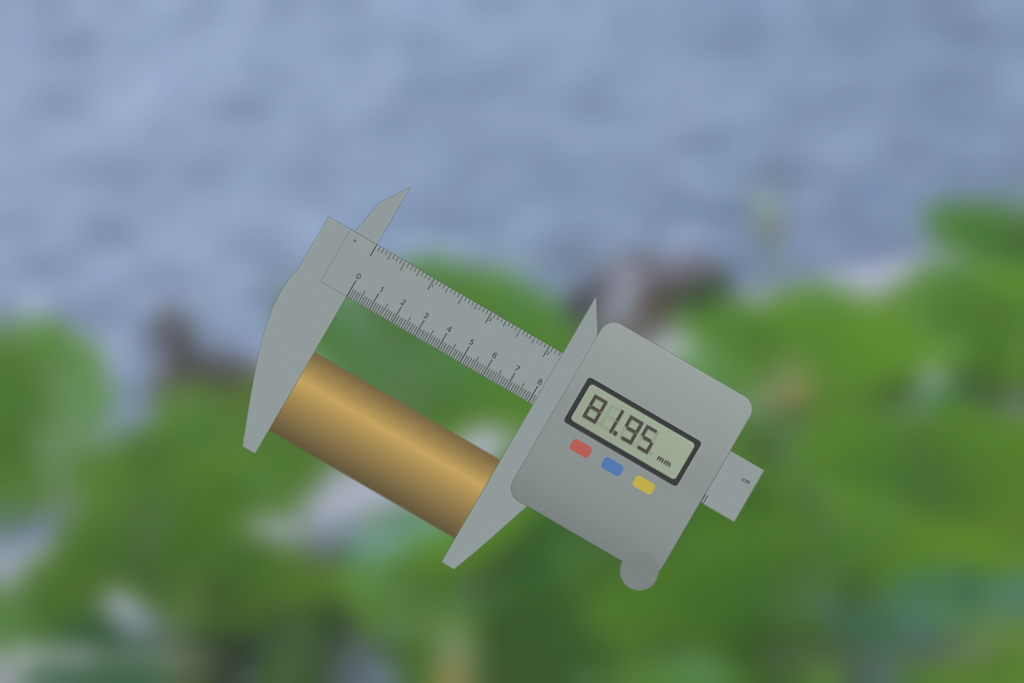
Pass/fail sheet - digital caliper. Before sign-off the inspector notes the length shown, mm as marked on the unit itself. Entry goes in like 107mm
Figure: 81.95mm
